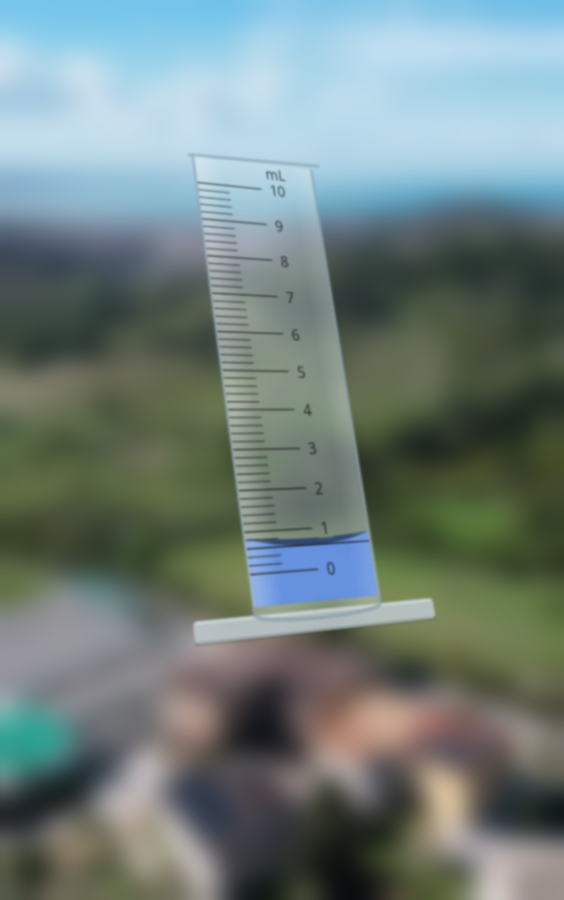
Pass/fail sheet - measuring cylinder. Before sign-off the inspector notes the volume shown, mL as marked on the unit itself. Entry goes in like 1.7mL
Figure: 0.6mL
